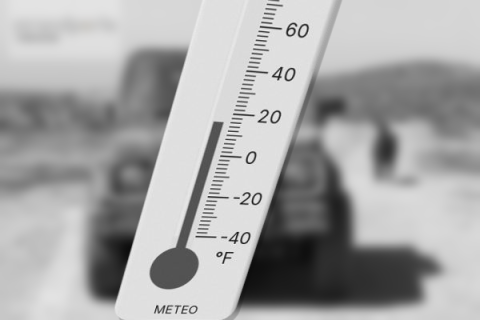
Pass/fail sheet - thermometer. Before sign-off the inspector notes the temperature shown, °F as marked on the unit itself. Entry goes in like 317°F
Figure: 16°F
